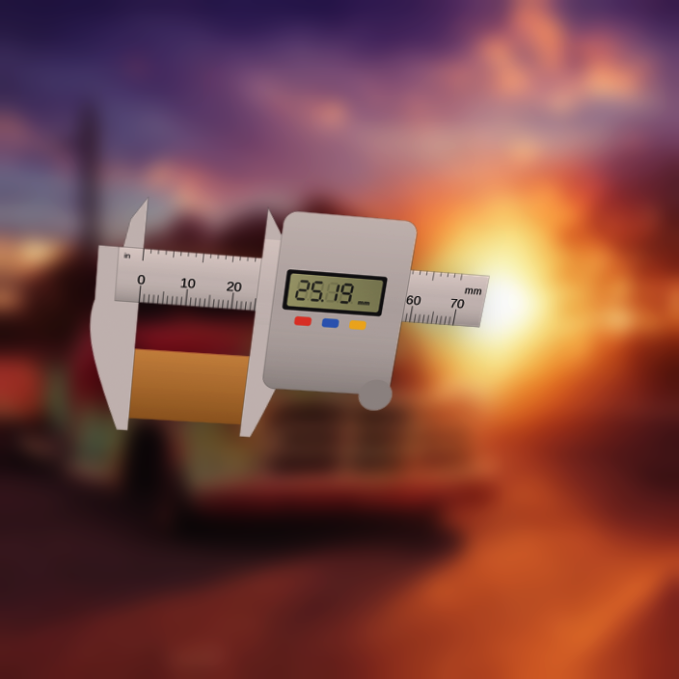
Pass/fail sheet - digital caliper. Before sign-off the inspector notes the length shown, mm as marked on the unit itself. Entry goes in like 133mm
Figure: 25.19mm
